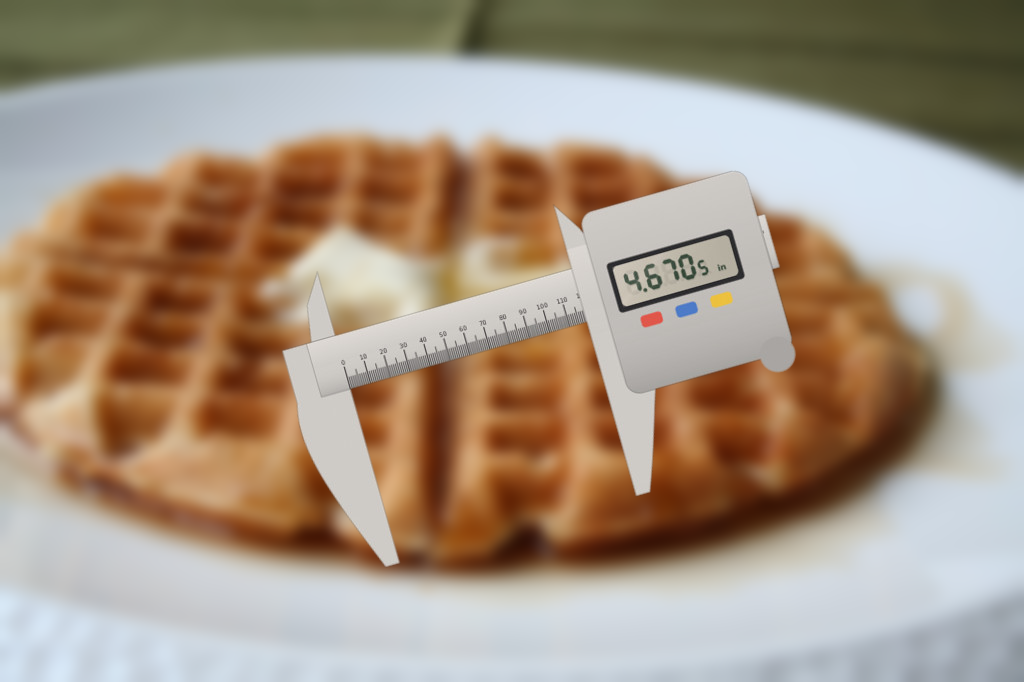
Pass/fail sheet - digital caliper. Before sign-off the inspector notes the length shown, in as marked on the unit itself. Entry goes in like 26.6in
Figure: 4.6705in
